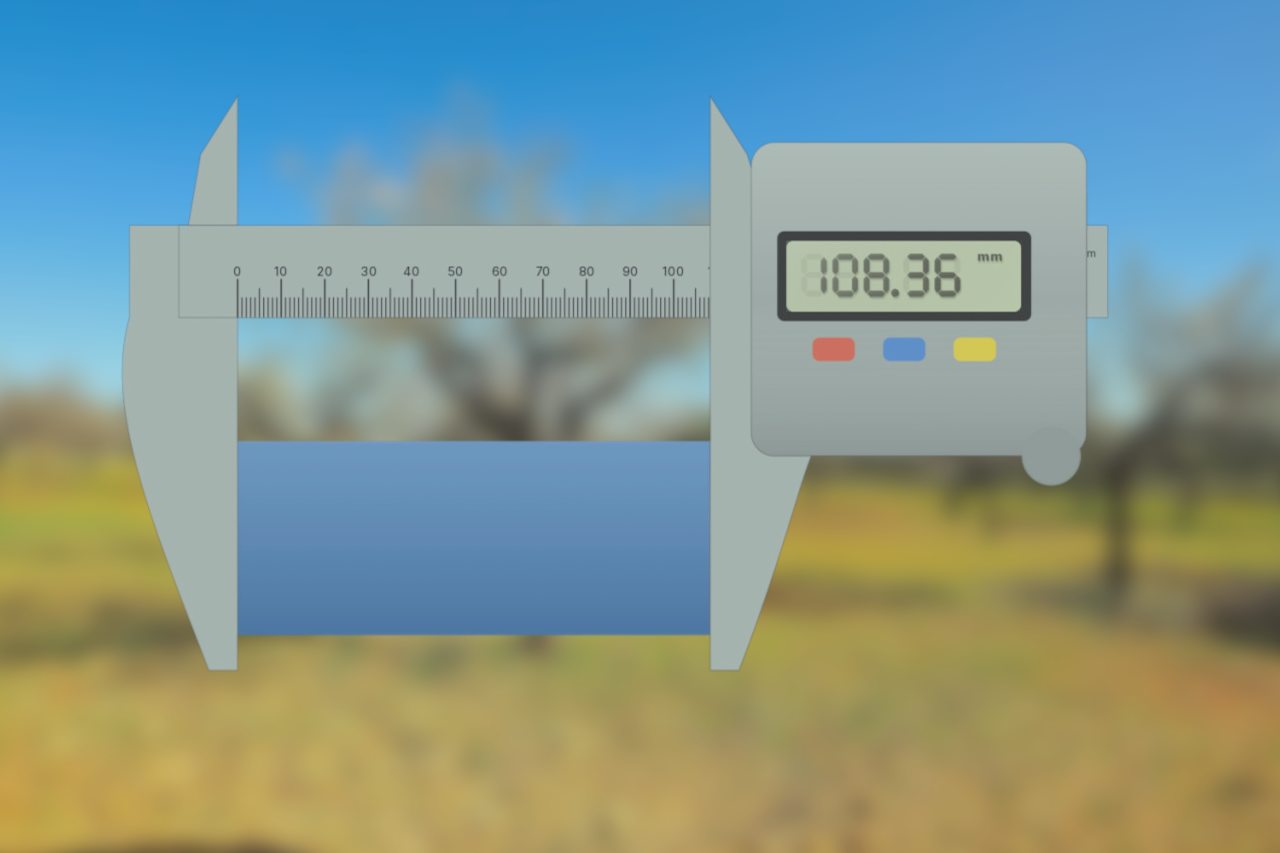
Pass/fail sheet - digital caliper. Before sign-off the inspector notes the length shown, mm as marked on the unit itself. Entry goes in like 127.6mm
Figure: 108.36mm
